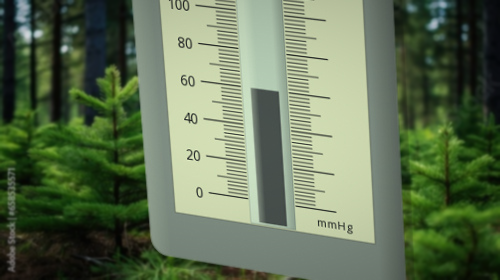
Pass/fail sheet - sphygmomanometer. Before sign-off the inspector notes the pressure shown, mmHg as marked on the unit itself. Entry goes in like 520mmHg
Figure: 60mmHg
